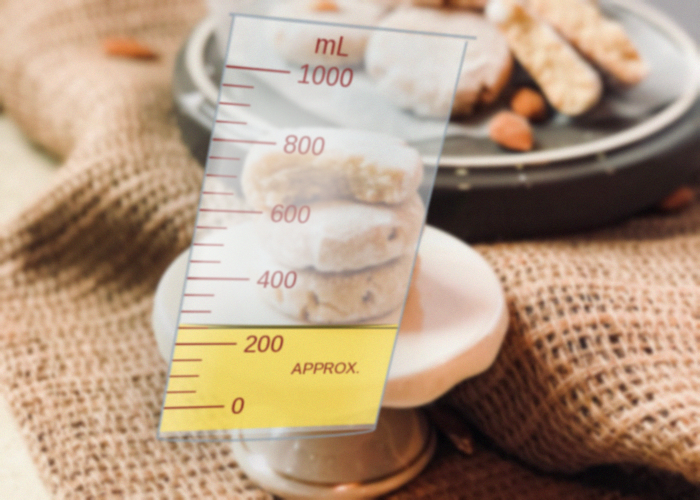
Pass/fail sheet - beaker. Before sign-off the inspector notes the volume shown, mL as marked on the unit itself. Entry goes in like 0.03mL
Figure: 250mL
